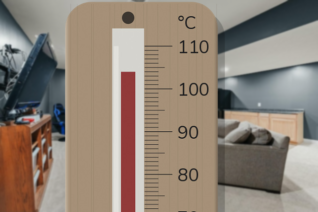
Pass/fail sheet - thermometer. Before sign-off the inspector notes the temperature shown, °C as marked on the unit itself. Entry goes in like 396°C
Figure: 104°C
